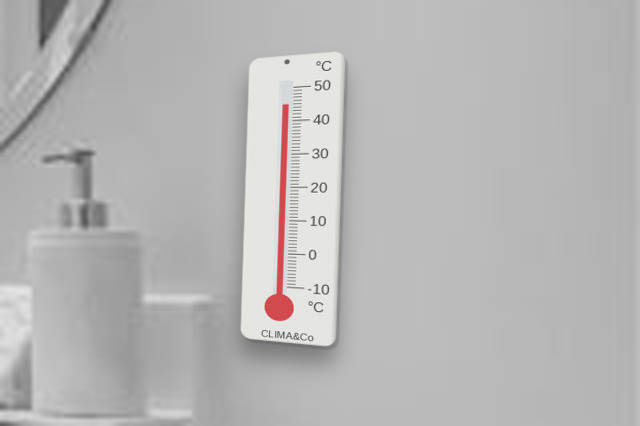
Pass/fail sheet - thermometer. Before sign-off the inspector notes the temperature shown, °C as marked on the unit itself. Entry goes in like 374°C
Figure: 45°C
